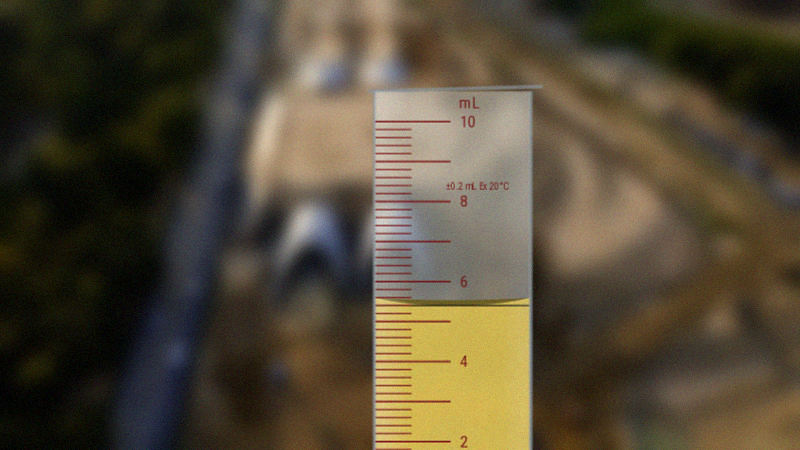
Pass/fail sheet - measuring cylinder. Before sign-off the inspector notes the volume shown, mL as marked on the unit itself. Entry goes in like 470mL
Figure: 5.4mL
